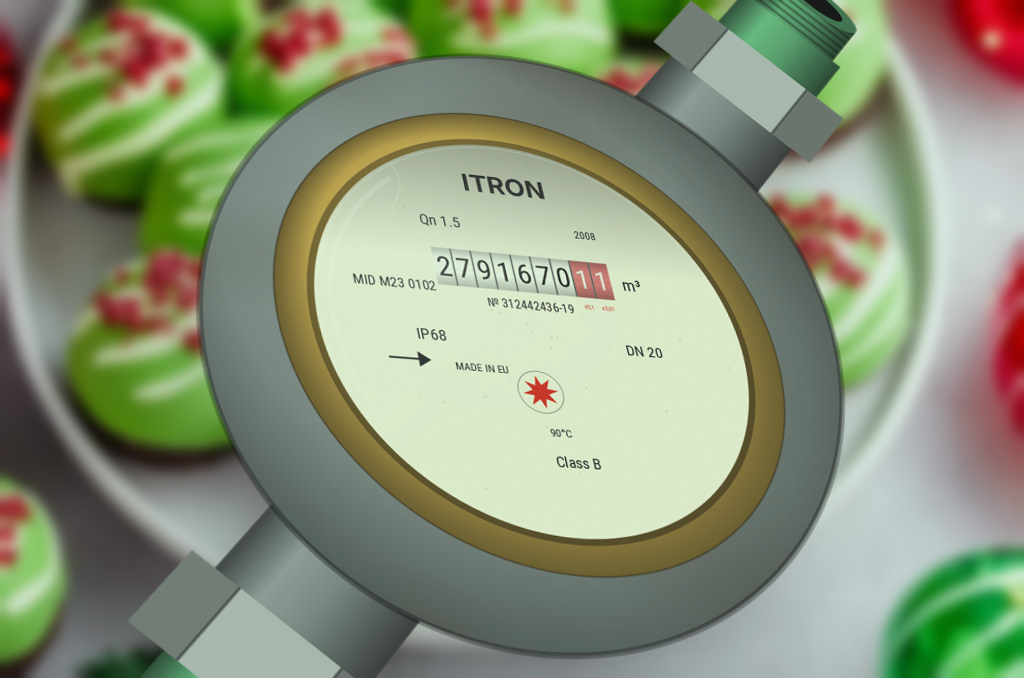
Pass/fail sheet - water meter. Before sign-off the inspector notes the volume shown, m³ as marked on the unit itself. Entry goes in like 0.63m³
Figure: 2791670.11m³
